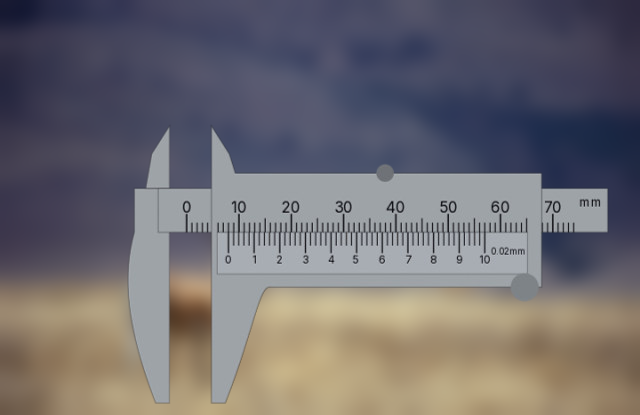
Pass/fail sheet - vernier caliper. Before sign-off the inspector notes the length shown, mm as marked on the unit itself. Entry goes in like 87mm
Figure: 8.0mm
